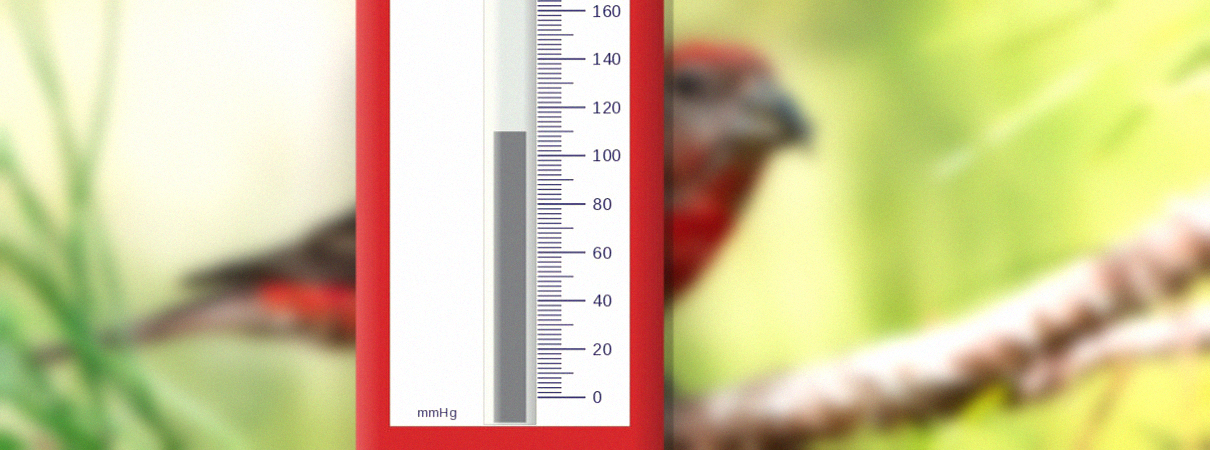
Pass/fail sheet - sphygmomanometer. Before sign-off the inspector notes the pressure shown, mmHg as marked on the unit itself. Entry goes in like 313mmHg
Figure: 110mmHg
